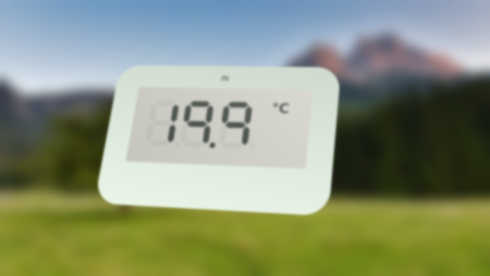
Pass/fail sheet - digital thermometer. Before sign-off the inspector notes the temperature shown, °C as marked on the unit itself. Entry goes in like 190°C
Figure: 19.9°C
